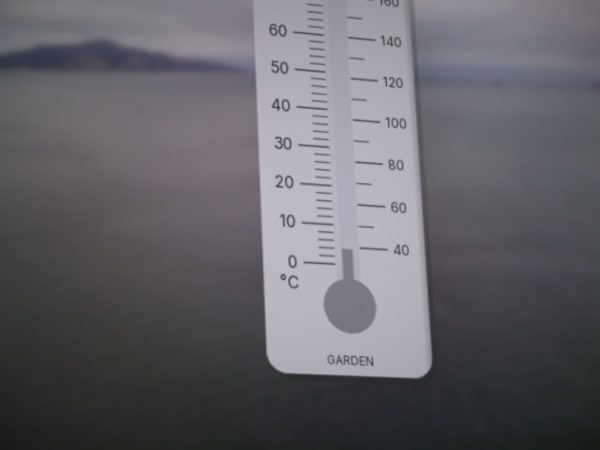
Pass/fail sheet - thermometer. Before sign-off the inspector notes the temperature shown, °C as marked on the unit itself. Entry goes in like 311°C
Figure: 4°C
